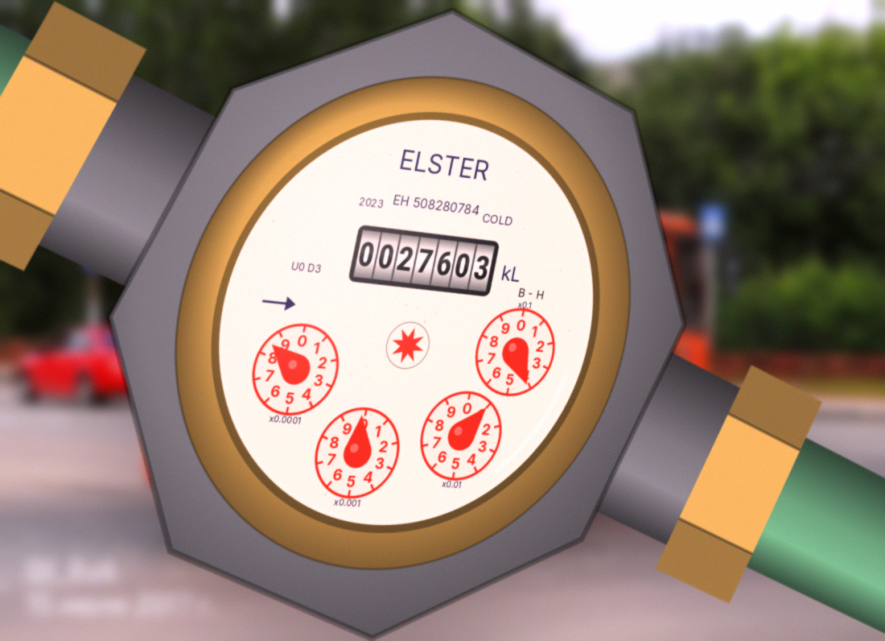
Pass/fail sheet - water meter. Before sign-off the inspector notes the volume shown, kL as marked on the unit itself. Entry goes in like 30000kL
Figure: 27603.4098kL
